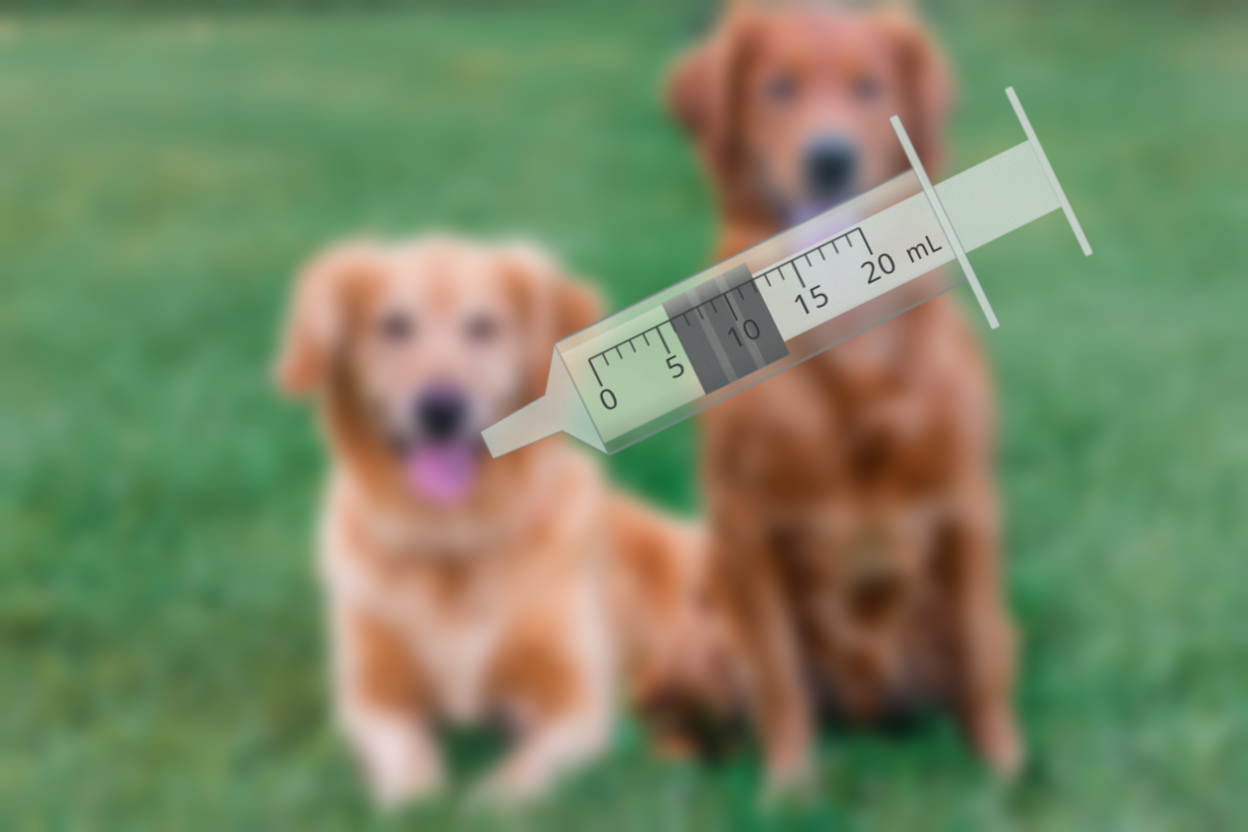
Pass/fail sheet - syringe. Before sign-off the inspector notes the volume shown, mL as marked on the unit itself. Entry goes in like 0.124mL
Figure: 6mL
